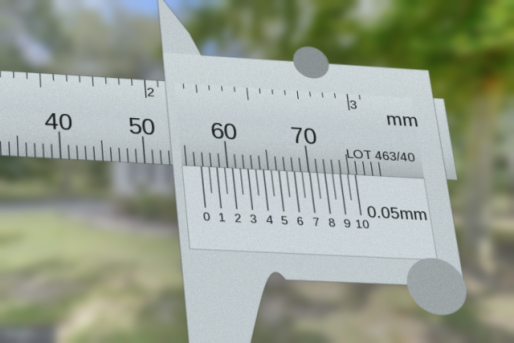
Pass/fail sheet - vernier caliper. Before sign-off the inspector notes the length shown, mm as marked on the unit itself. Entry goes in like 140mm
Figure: 56.8mm
